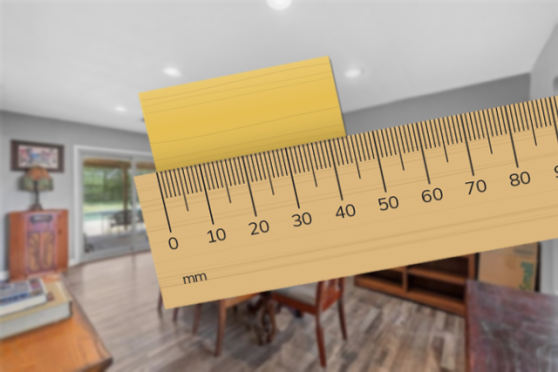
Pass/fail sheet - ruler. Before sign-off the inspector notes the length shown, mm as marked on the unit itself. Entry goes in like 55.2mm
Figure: 44mm
